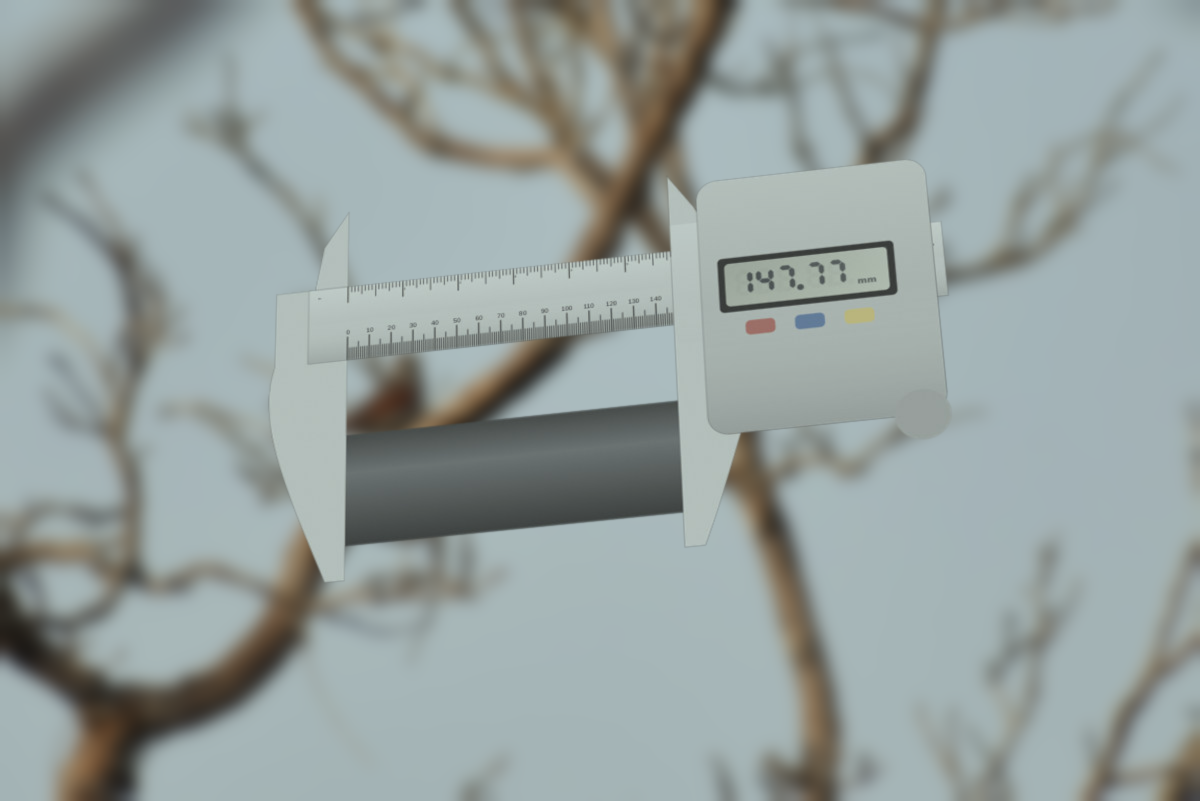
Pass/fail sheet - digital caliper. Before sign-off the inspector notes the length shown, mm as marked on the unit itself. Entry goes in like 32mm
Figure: 147.77mm
